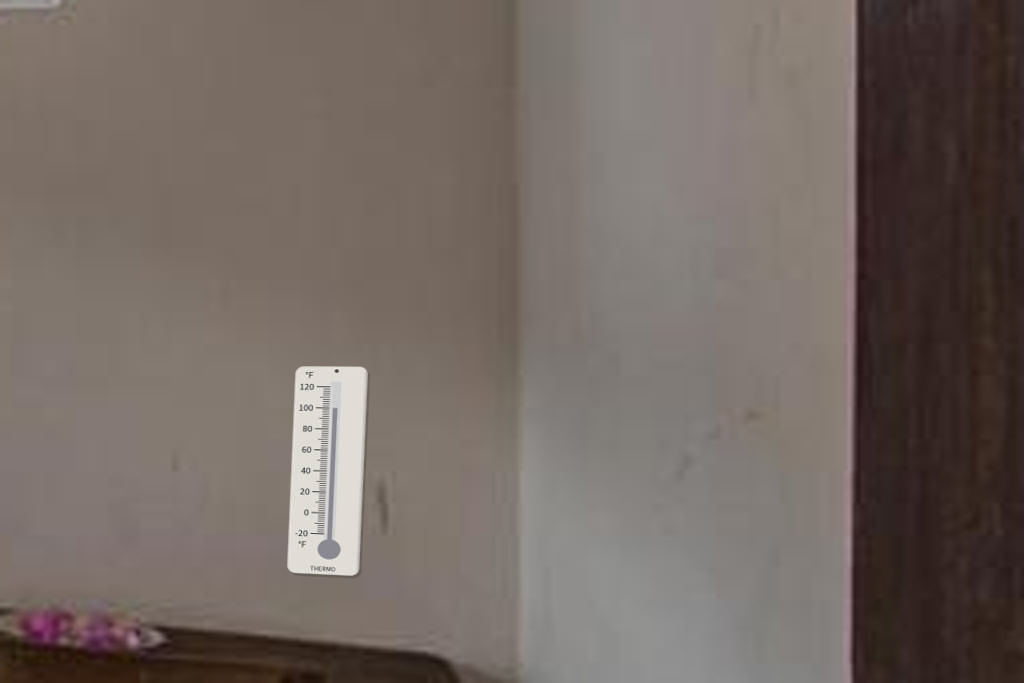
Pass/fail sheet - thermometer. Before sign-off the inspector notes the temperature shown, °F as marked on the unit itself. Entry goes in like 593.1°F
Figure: 100°F
